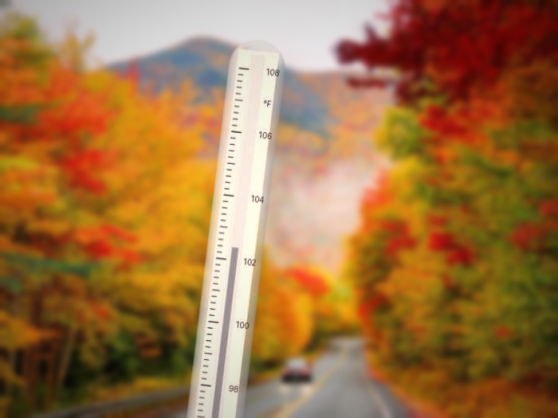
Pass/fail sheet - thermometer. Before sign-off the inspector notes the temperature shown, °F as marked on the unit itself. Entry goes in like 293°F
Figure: 102.4°F
